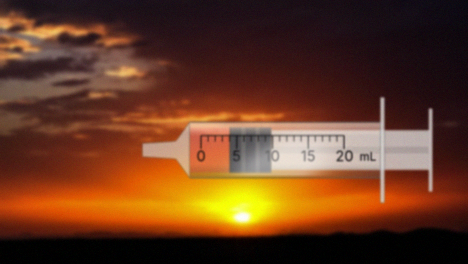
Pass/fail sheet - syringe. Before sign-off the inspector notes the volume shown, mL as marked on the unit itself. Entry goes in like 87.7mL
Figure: 4mL
